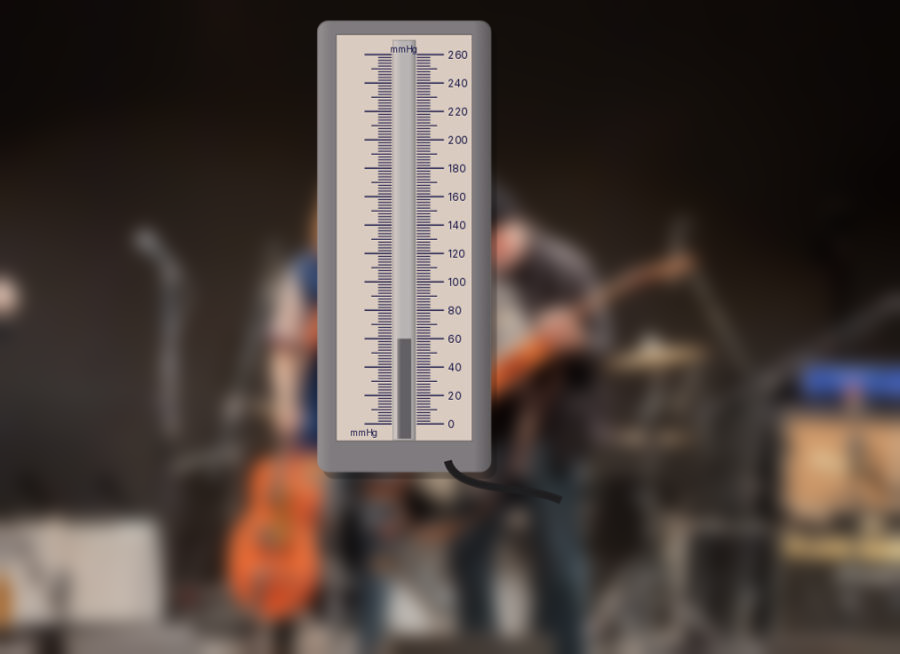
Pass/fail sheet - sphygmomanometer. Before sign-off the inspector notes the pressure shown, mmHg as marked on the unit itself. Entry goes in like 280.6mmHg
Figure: 60mmHg
